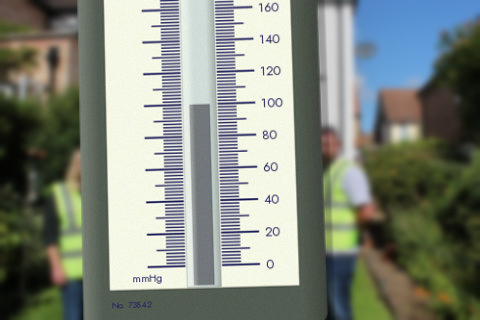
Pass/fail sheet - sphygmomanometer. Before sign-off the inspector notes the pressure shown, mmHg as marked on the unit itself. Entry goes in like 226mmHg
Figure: 100mmHg
